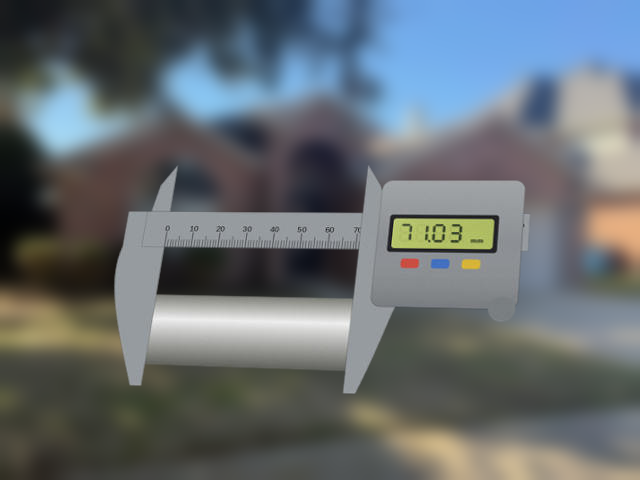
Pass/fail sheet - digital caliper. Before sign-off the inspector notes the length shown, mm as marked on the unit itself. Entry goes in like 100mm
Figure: 71.03mm
